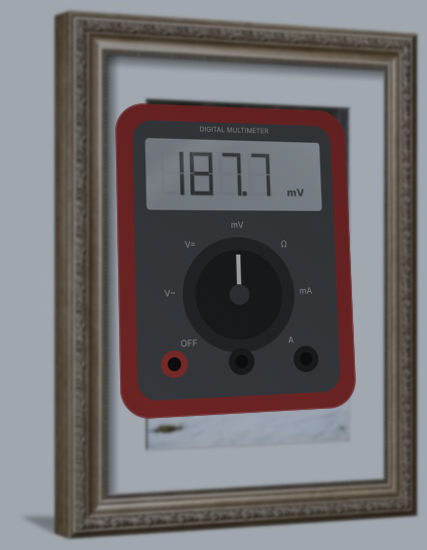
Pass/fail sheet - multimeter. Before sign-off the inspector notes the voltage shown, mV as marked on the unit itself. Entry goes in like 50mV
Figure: 187.7mV
